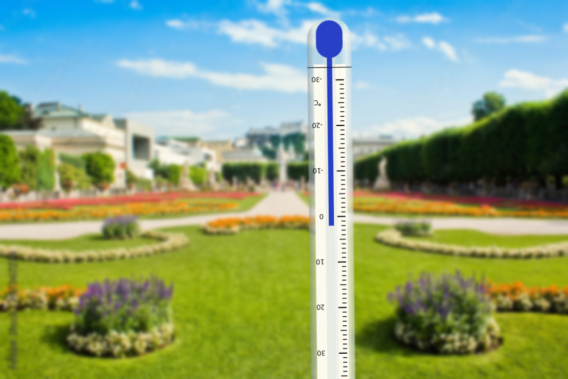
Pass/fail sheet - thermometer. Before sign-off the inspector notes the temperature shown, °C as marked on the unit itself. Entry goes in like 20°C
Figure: 2°C
